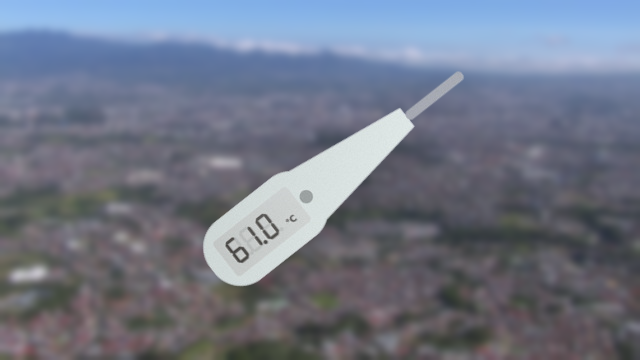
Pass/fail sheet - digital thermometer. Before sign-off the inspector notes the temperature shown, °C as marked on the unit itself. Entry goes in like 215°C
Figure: 61.0°C
